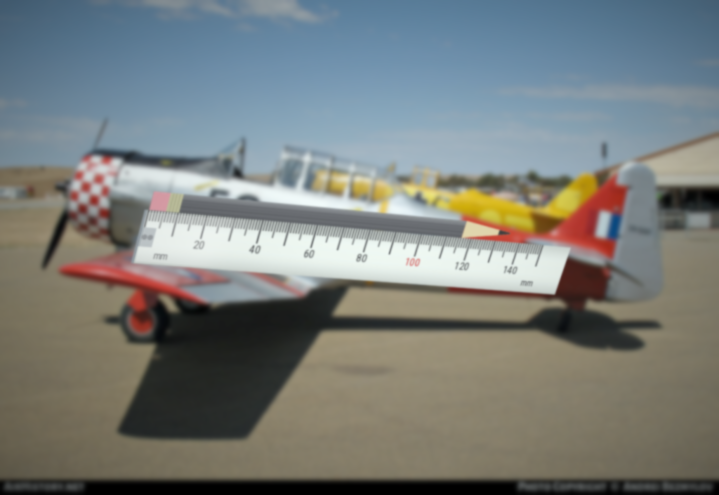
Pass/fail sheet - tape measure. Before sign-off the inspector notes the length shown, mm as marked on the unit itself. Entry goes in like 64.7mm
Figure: 135mm
